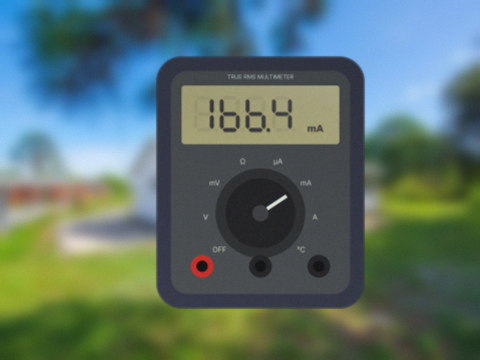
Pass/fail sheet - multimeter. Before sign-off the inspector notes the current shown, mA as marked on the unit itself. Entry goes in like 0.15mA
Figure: 166.4mA
